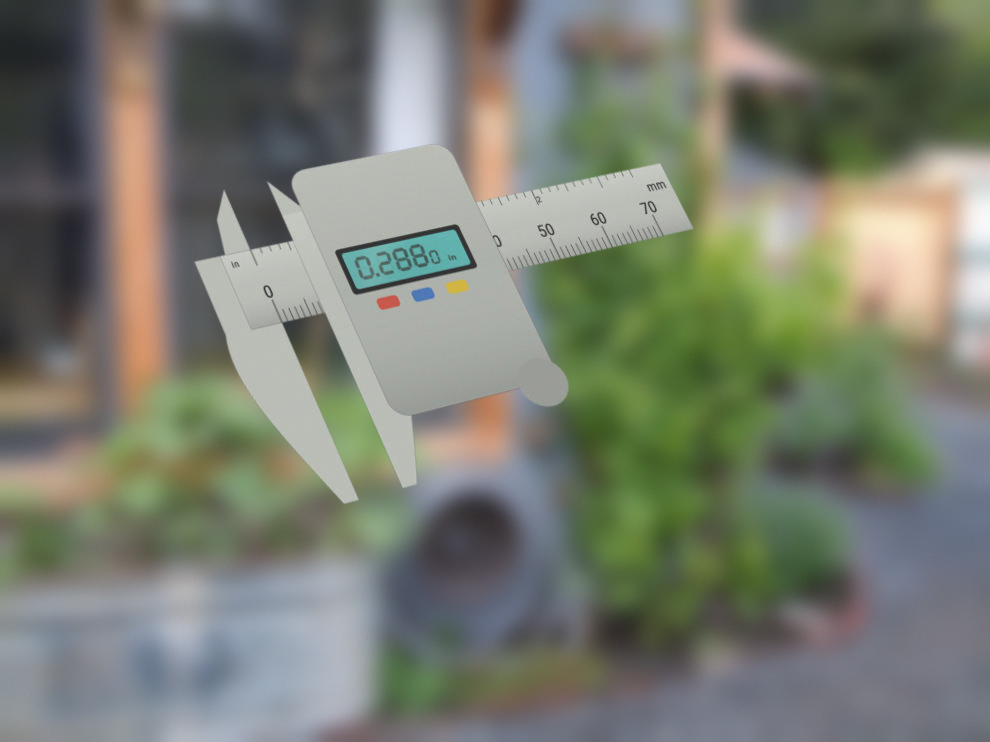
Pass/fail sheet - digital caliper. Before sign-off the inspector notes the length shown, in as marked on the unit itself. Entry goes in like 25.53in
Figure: 0.2880in
